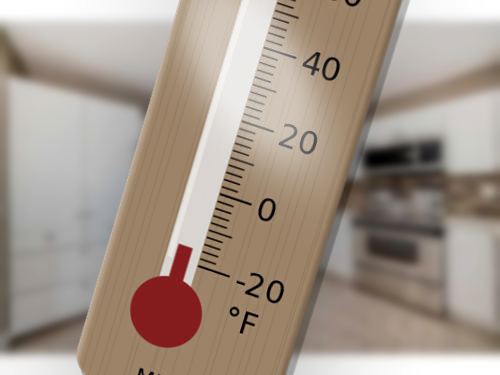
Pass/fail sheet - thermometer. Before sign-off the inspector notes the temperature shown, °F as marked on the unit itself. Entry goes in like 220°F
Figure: -16°F
